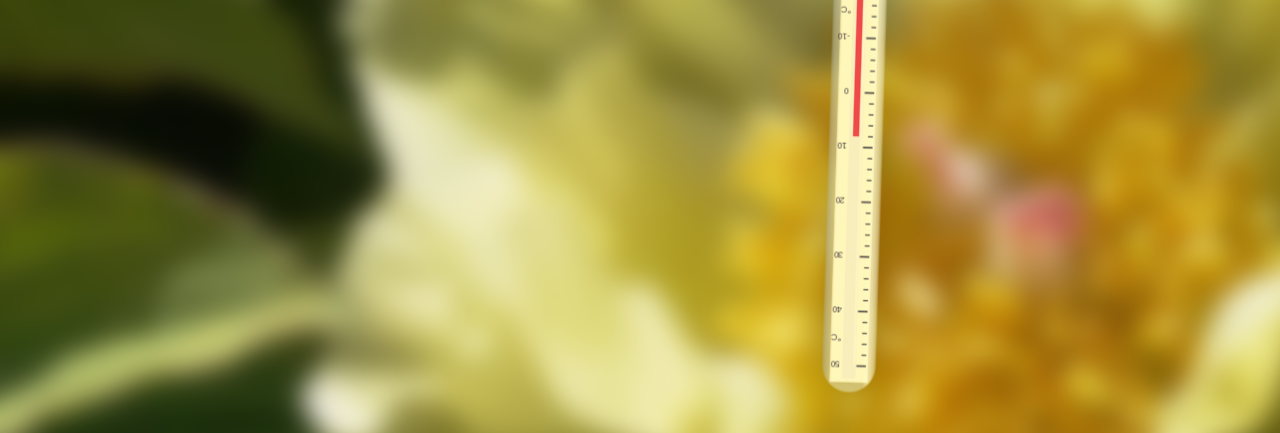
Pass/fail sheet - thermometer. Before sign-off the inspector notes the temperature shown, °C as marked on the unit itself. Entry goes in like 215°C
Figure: 8°C
